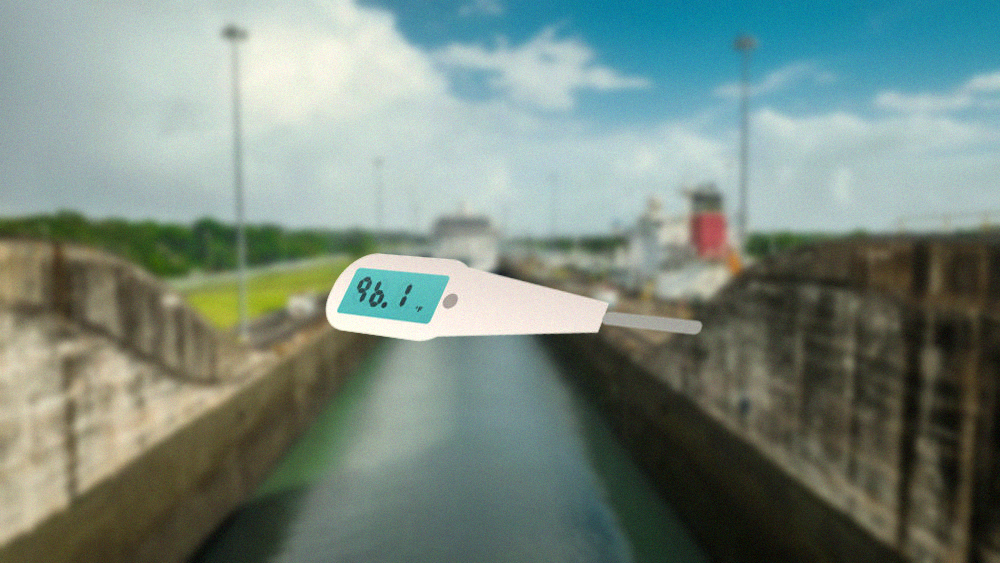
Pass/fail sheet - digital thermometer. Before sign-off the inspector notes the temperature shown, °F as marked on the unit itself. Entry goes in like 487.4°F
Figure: 96.1°F
